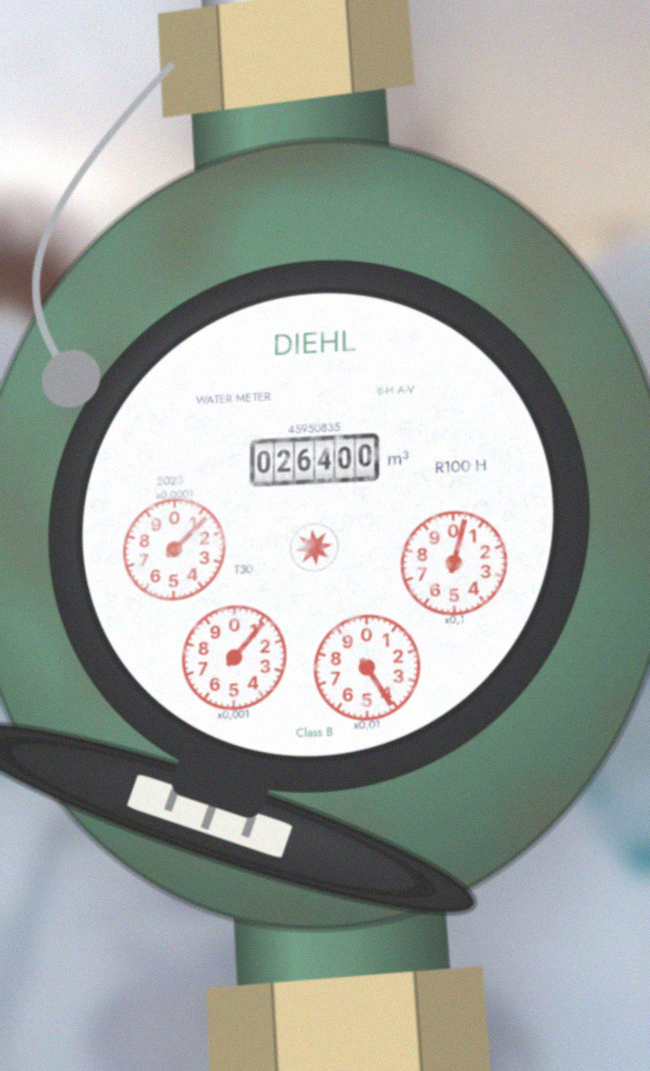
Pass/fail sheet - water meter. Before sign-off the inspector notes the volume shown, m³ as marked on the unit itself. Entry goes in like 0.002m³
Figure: 26400.0411m³
